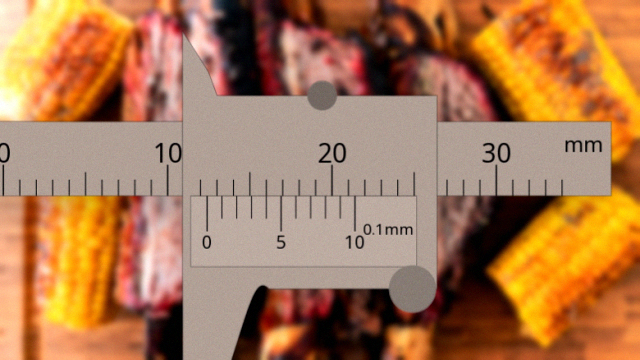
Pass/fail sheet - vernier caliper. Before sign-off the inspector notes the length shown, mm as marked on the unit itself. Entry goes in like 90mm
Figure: 12.4mm
